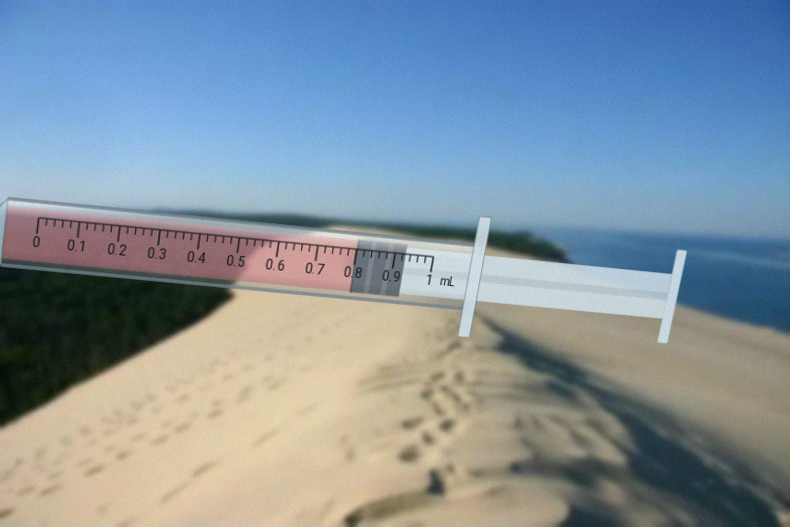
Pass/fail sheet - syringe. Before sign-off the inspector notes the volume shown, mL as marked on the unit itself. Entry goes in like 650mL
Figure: 0.8mL
